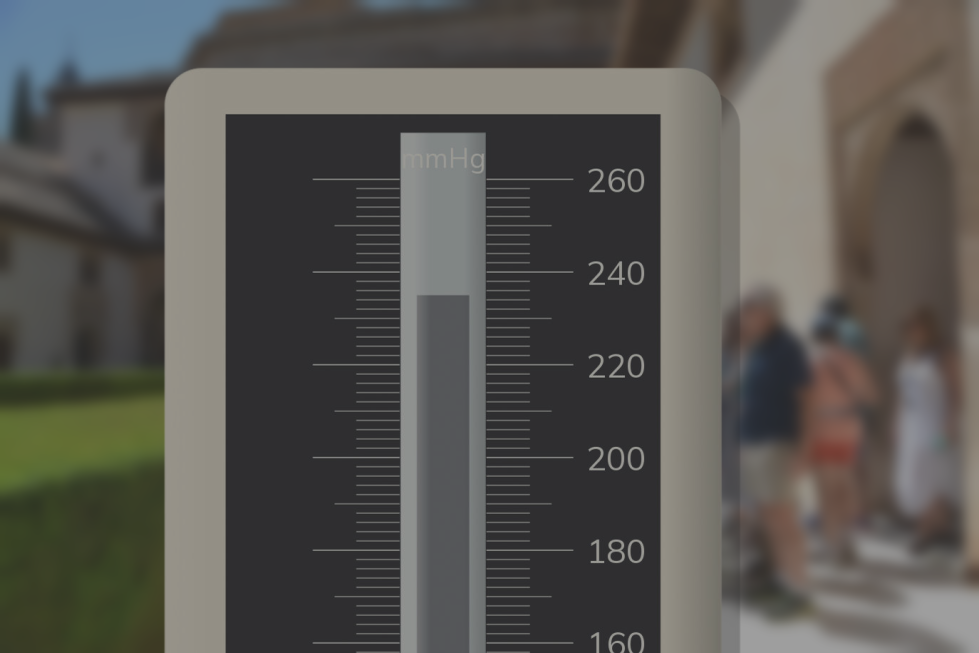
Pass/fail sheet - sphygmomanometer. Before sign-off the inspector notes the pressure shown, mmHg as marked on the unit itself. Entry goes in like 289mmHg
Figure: 235mmHg
